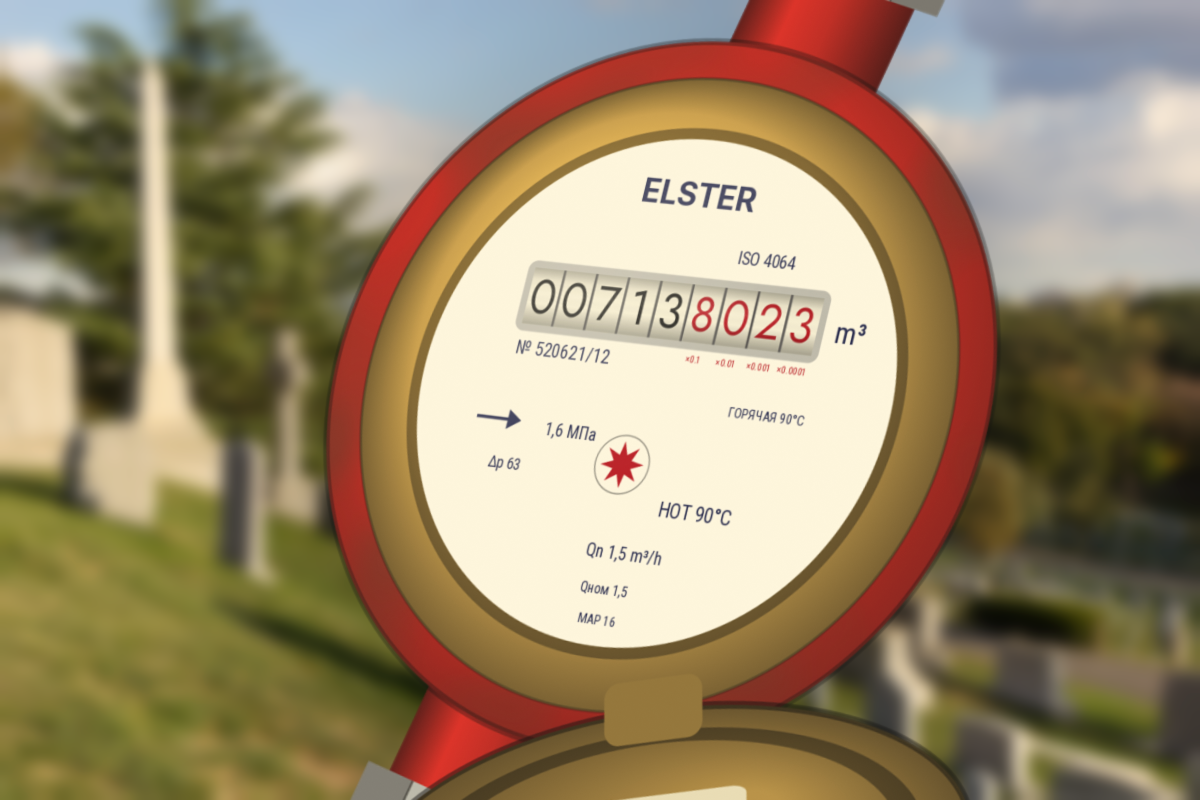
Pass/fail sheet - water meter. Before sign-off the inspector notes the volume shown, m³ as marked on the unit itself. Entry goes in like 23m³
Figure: 713.8023m³
